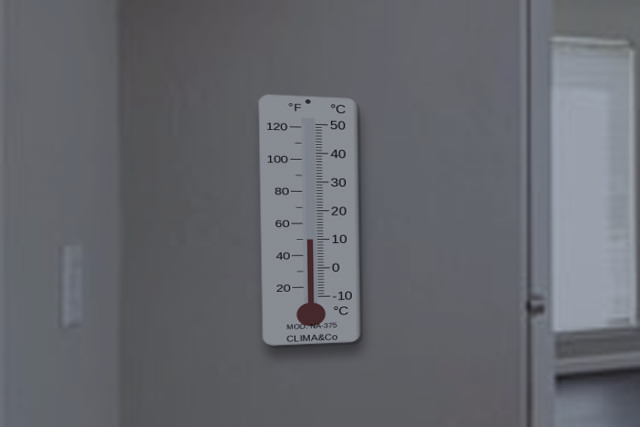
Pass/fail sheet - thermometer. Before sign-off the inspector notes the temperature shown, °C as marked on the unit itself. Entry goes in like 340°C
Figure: 10°C
